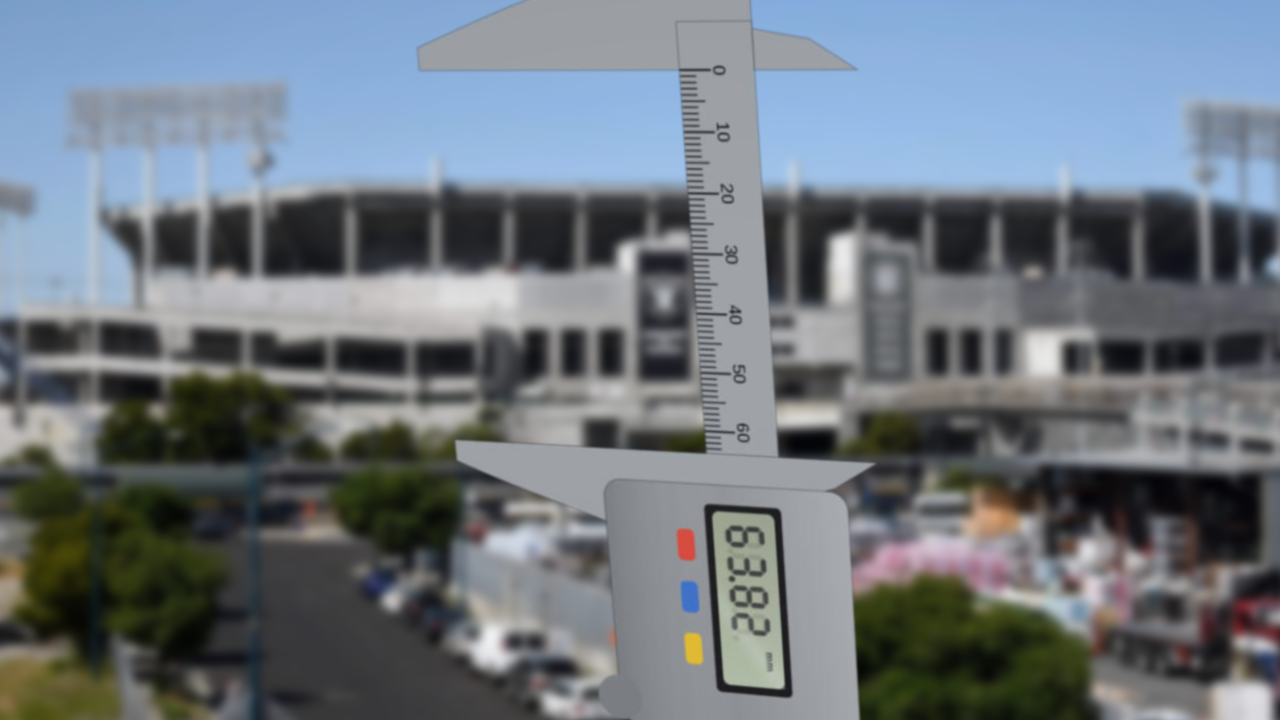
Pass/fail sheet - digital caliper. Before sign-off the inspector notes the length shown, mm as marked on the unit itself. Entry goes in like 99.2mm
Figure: 63.82mm
